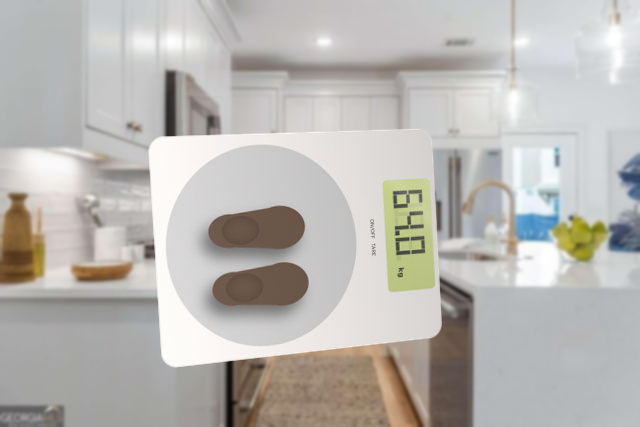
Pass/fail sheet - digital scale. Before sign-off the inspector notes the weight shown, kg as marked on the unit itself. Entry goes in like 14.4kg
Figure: 64.0kg
